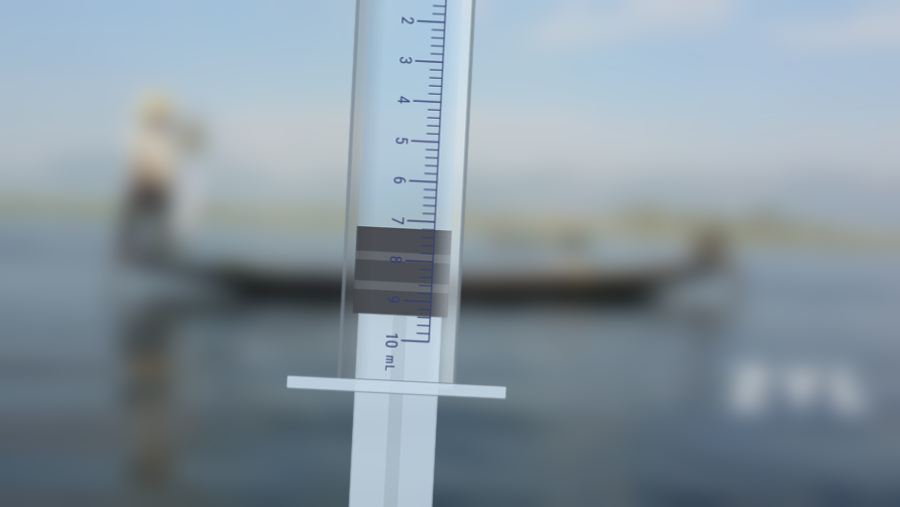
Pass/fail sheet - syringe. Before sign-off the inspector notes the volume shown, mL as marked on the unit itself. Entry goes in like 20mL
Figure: 7.2mL
